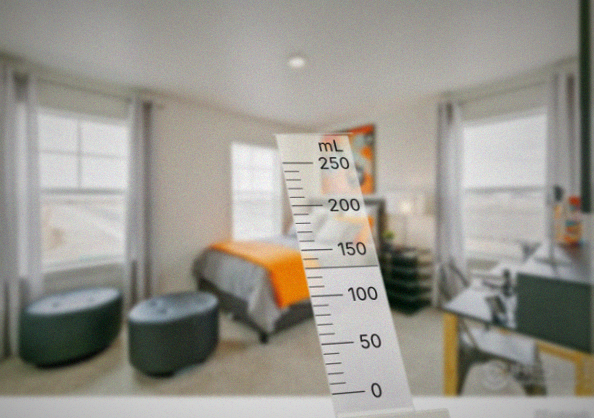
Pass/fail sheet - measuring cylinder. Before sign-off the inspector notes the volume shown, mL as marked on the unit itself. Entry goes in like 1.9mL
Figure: 130mL
